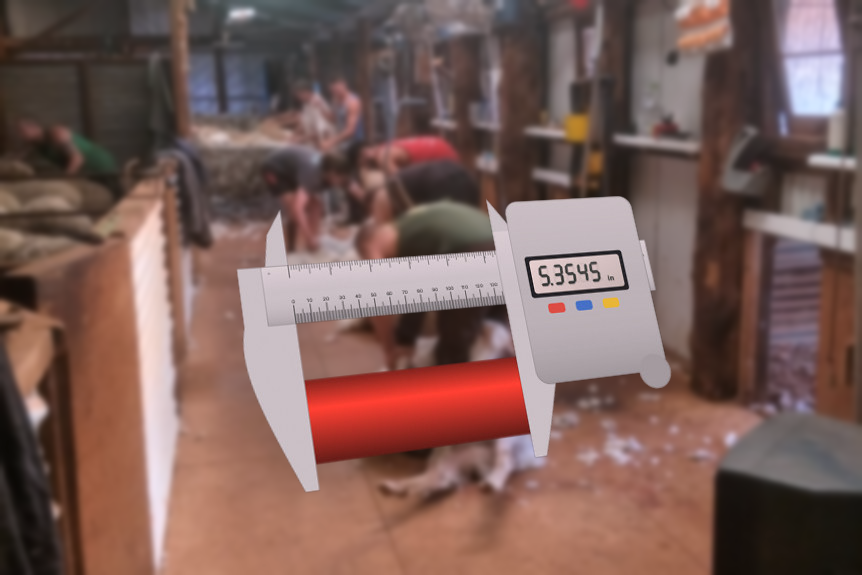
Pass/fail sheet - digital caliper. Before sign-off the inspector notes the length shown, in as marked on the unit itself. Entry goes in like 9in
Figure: 5.3545in
